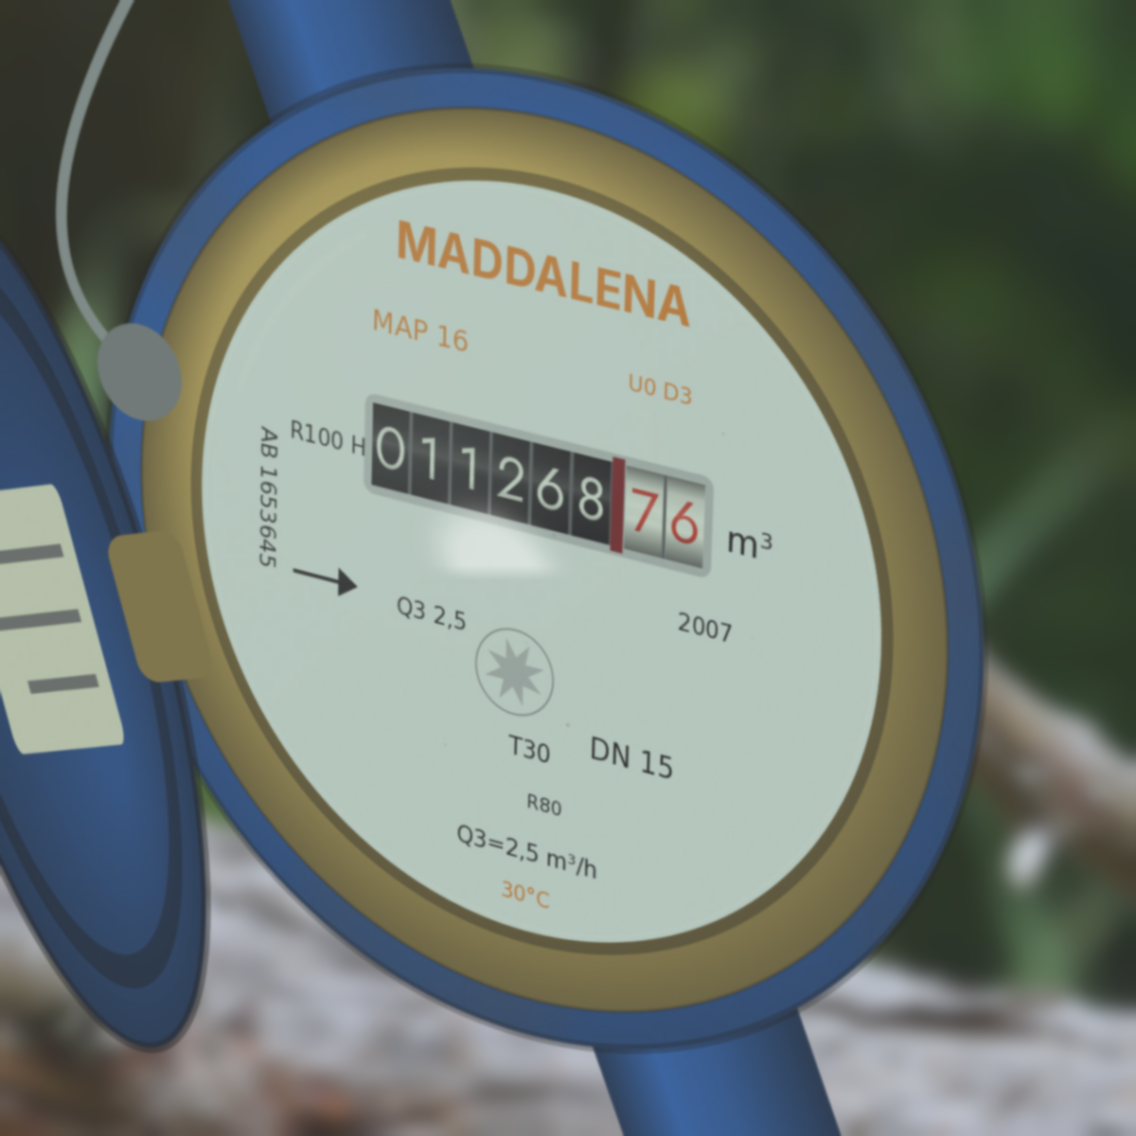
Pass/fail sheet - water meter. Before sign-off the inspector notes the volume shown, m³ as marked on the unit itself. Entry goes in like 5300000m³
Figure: 11268.76m³
